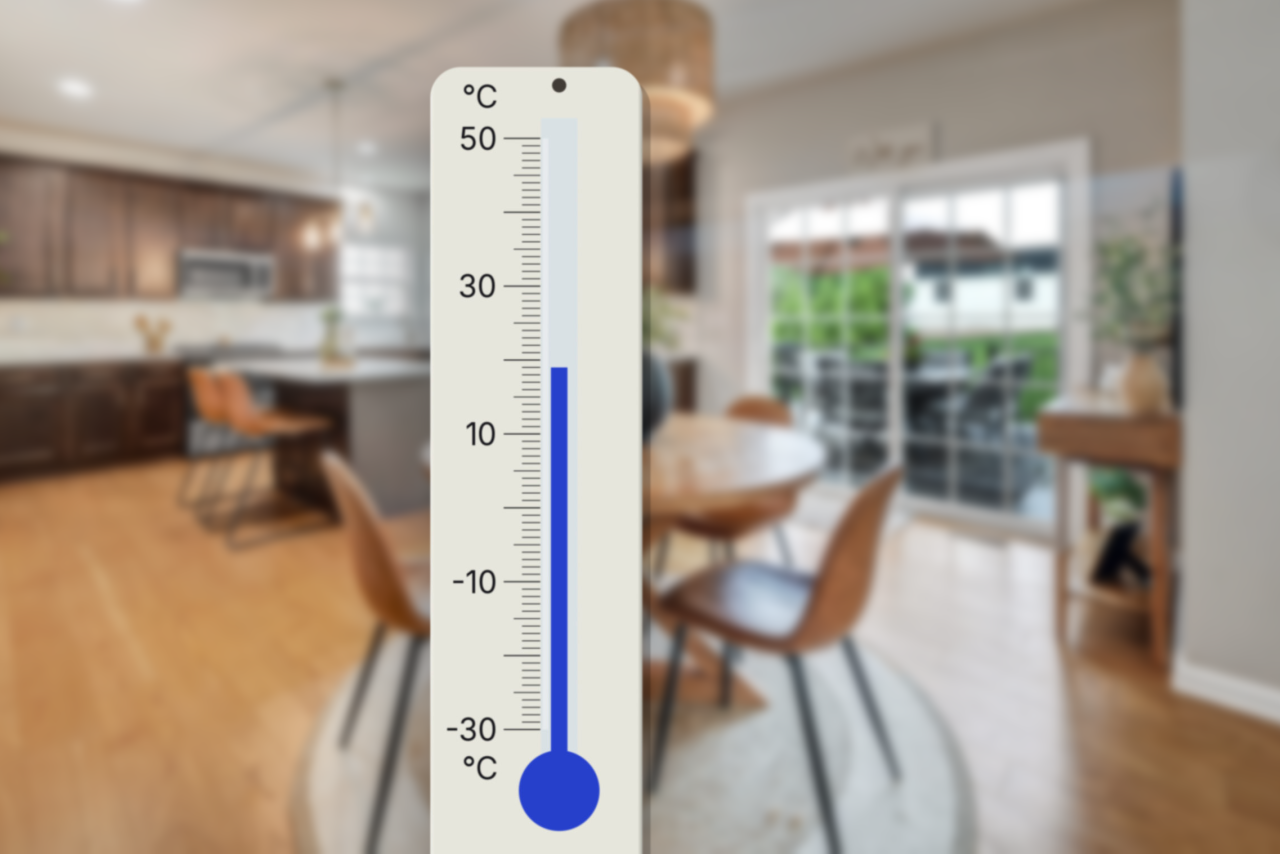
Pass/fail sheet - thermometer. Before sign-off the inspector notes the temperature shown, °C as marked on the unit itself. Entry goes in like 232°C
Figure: 19°C
